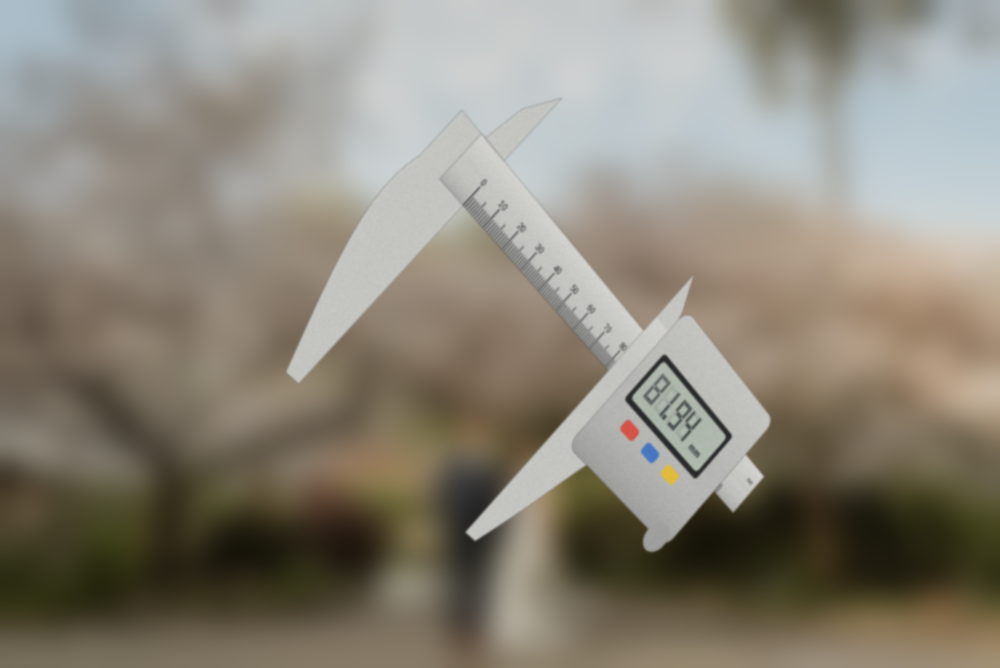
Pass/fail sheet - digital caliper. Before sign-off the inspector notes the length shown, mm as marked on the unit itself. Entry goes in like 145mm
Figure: 81.94mm
